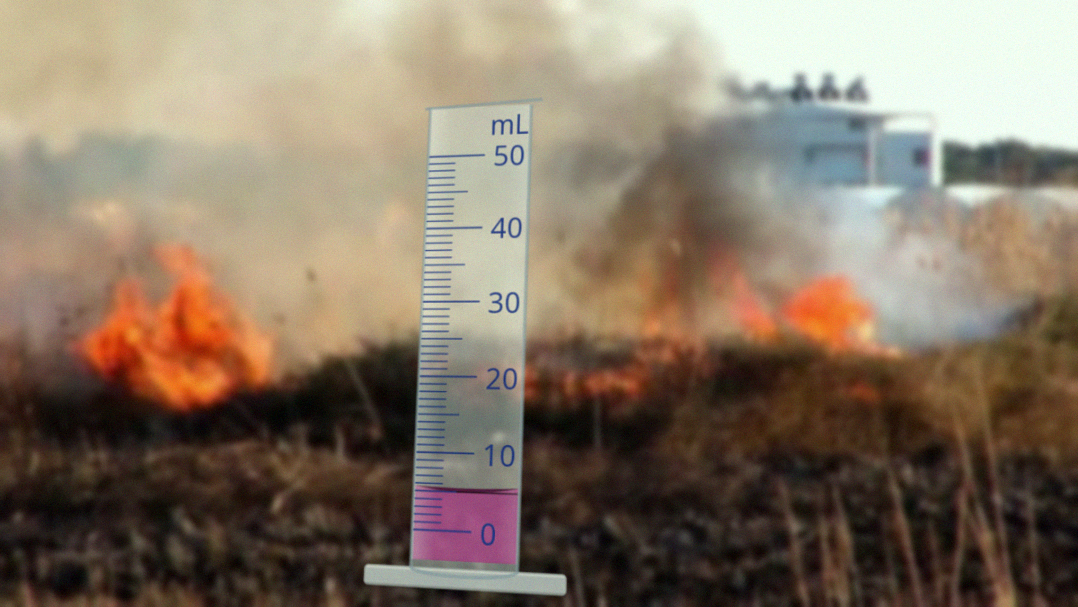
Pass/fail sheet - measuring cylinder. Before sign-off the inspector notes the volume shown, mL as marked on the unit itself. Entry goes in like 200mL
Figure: 5mL
